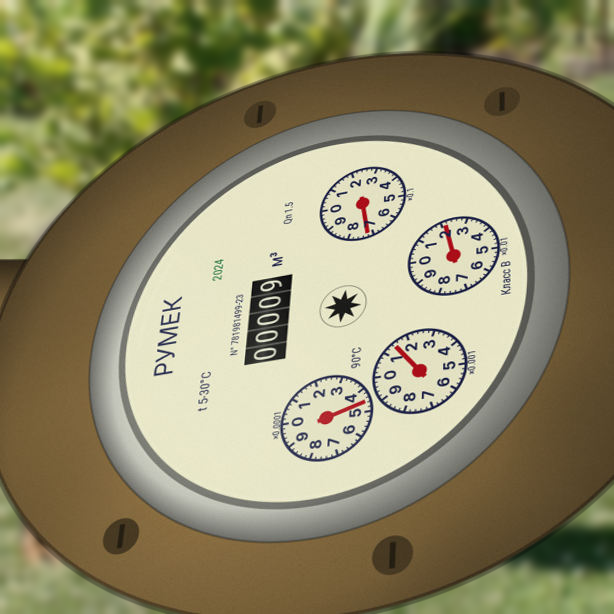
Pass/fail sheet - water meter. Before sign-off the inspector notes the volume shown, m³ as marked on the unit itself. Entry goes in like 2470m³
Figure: 9.7214m³
